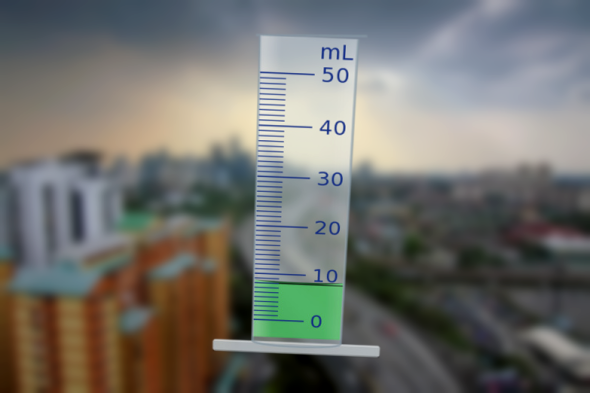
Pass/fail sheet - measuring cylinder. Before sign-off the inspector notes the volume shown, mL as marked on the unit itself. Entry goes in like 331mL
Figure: 8mL
